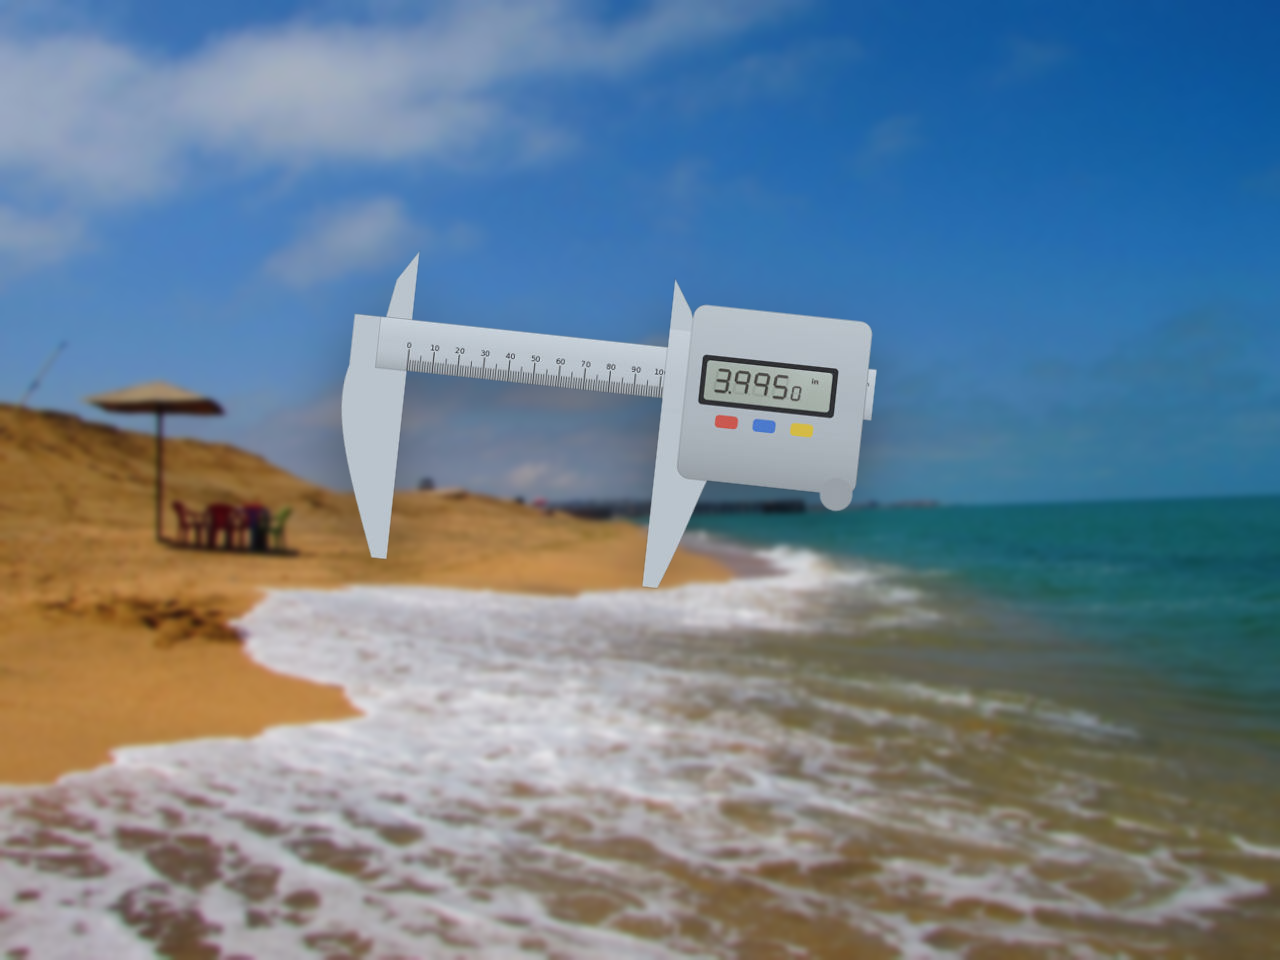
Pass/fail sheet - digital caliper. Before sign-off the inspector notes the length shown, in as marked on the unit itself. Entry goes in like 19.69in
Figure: 3.9950in
